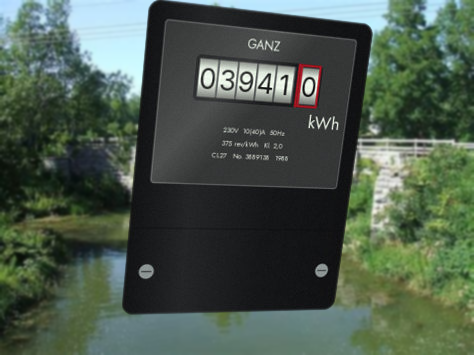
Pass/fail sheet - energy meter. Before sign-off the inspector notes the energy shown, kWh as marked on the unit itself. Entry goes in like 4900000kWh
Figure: 3941.0kWh
